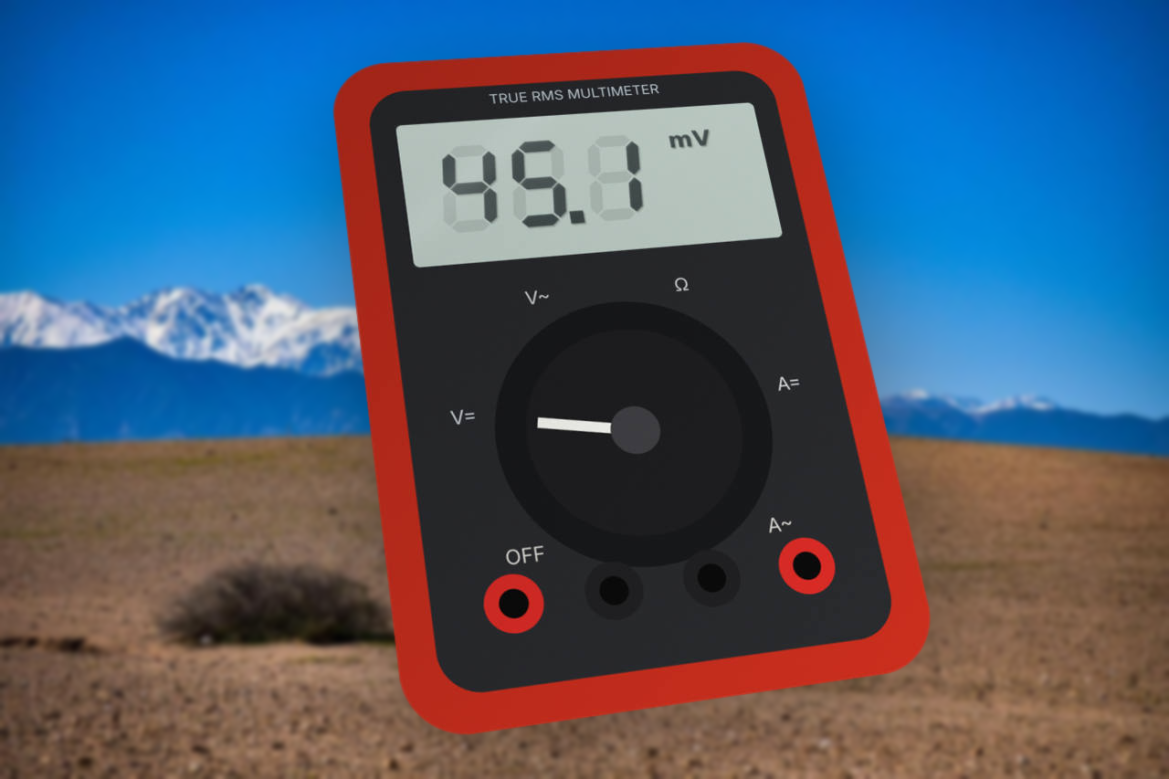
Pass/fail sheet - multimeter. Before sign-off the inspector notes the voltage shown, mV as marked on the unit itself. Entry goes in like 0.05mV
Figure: 45.1mV
